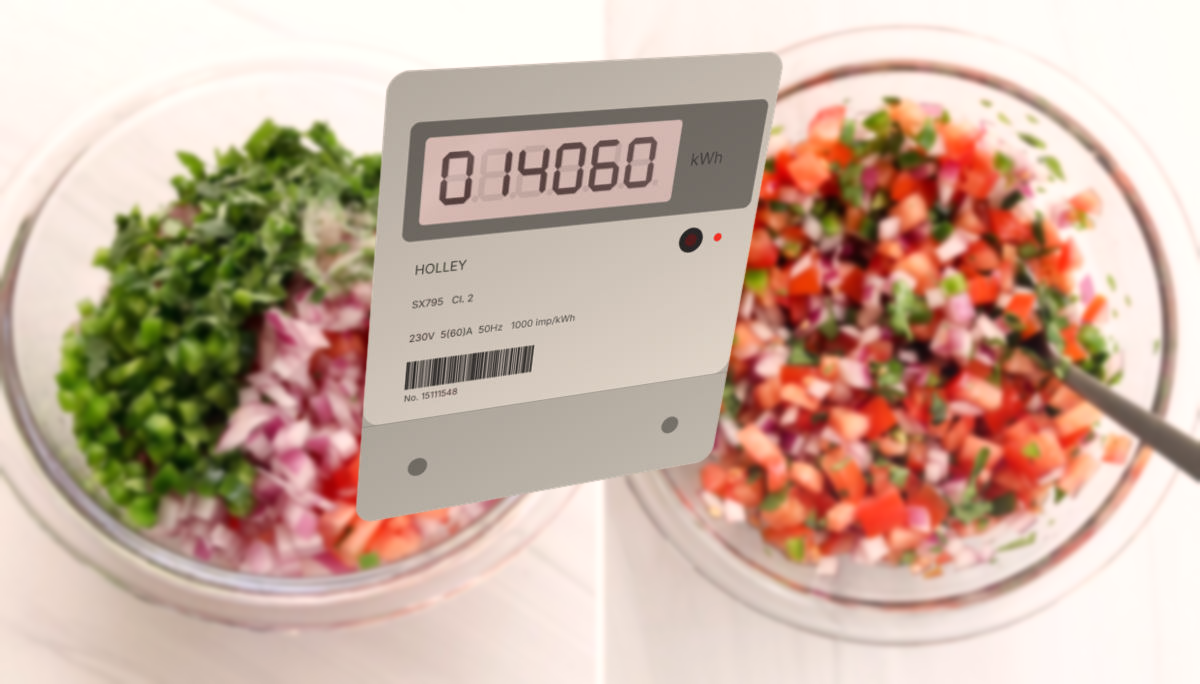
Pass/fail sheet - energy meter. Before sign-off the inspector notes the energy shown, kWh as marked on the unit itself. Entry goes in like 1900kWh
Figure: 14060kWh
